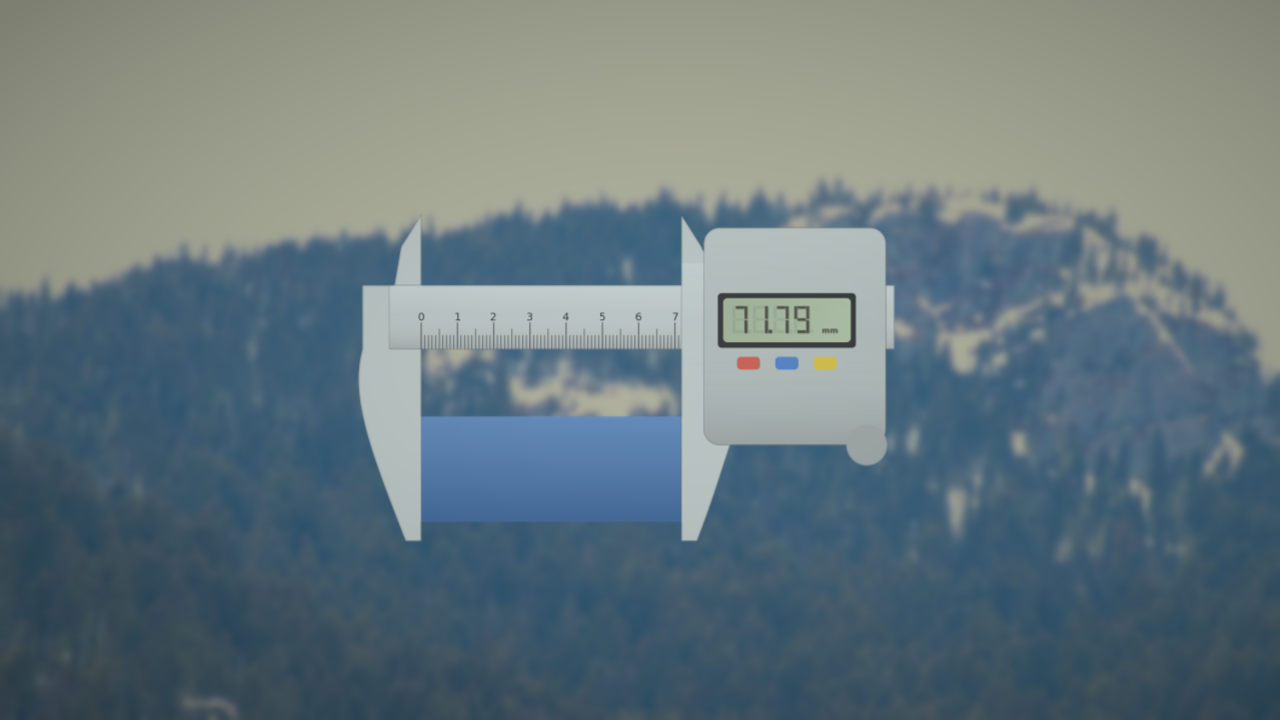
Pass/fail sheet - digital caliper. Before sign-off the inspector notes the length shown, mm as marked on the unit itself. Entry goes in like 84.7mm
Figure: 71.79mm
